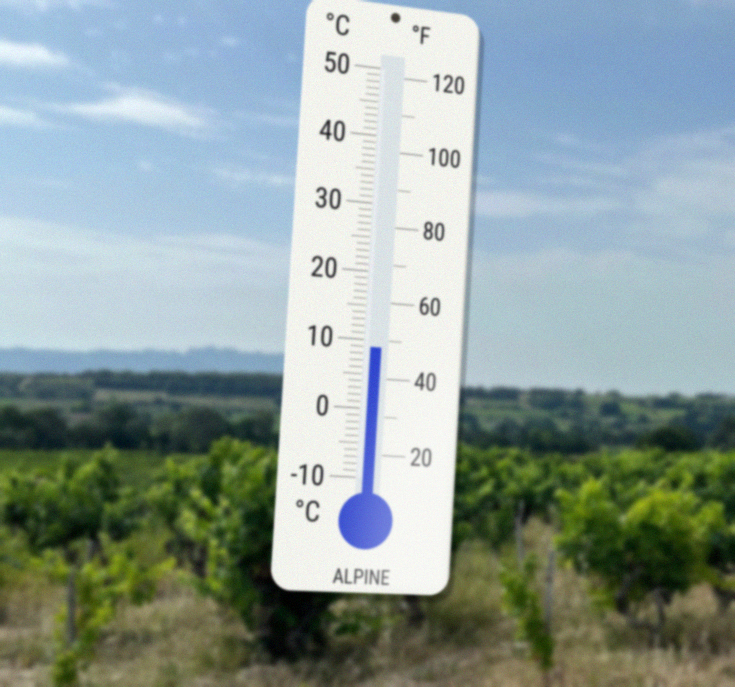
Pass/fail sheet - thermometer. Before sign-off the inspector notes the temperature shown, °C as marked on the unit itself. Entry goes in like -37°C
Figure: 9°C
